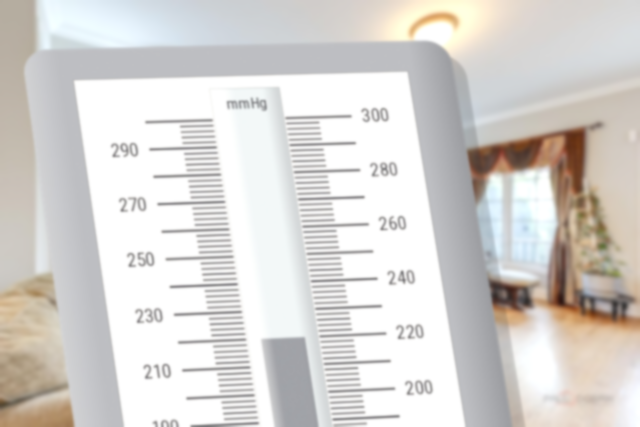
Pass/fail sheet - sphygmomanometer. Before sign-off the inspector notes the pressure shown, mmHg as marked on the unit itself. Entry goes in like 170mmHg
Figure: 220mmHg
